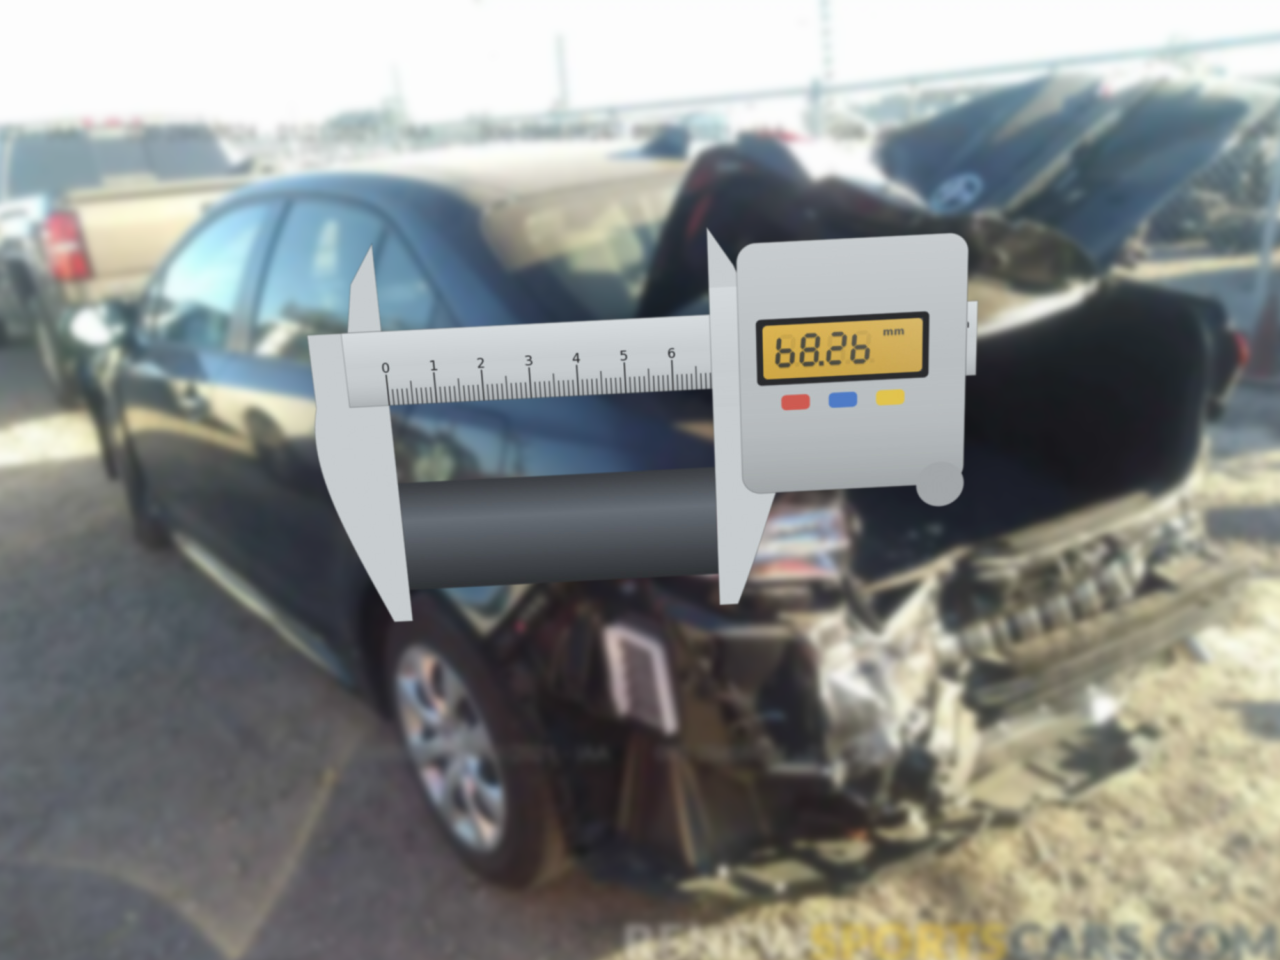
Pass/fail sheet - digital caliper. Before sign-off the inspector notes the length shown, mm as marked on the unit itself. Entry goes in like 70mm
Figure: 68.26mm
